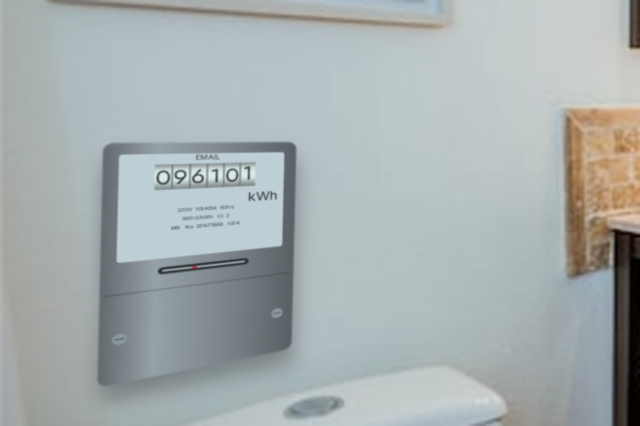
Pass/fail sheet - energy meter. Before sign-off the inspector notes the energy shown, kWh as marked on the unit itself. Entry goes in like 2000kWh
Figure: 96101kWh
